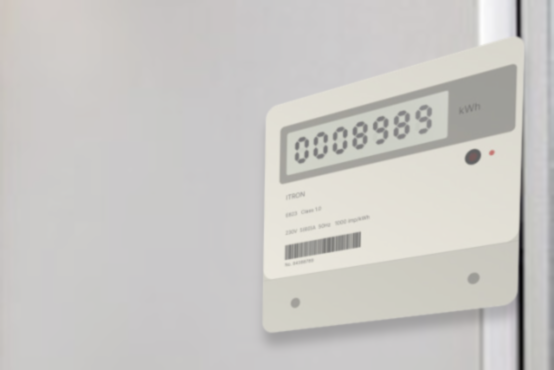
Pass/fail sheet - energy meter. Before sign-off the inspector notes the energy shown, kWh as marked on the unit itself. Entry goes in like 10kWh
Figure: 8989kWh
